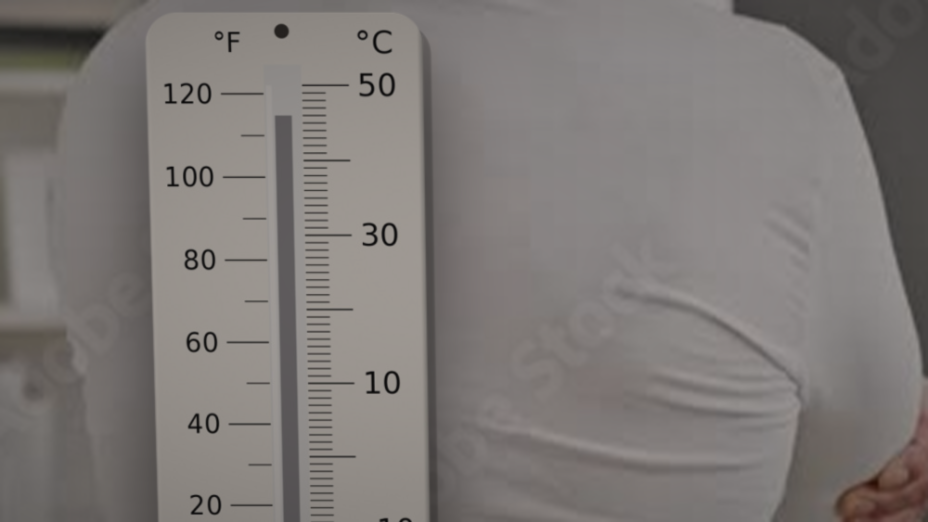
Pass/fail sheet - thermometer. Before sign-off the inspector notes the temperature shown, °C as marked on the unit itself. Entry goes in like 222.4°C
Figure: 46°C
